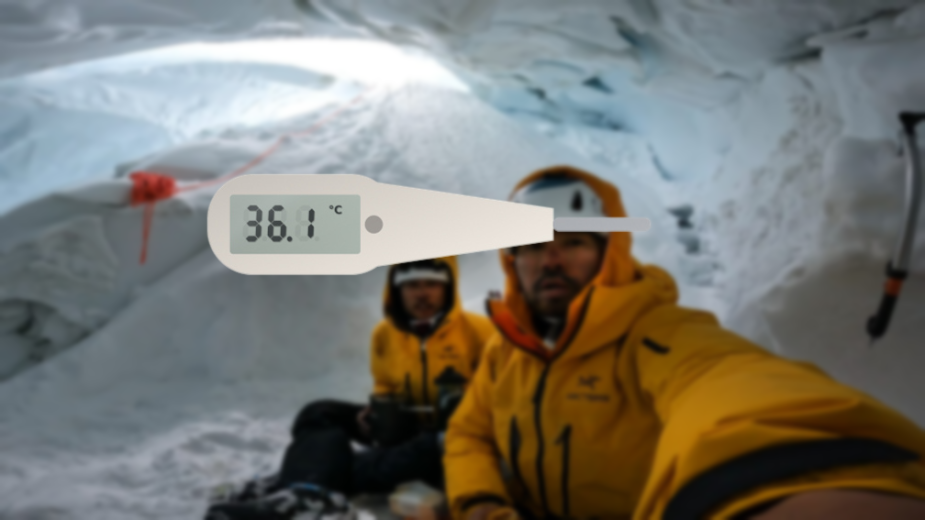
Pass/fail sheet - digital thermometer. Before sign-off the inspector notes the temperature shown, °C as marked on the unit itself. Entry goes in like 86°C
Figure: 36.1°C
